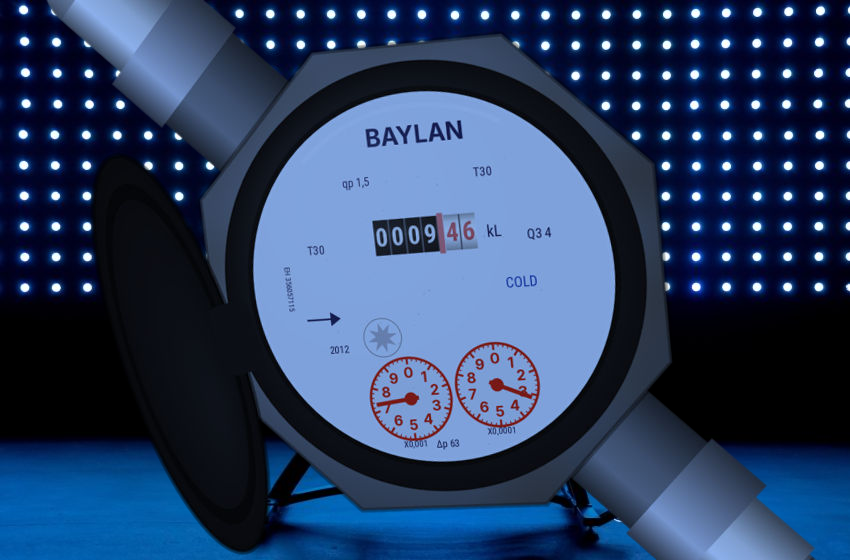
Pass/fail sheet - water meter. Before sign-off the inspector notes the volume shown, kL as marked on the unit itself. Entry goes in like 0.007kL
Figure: 9.4673kL
